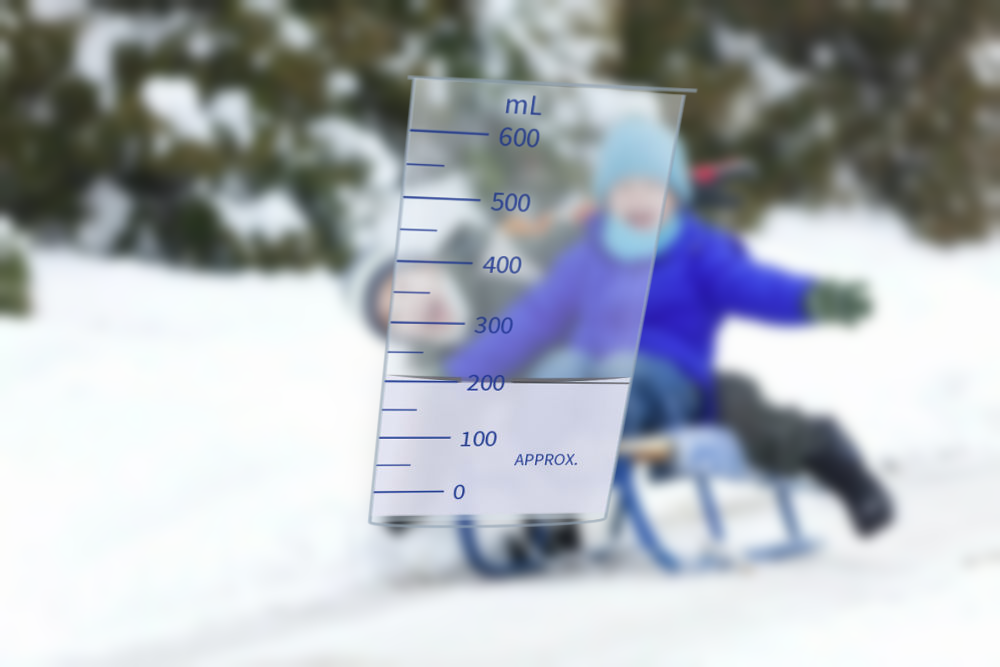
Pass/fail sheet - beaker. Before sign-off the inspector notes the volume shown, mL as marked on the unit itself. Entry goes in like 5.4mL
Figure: 200mL
